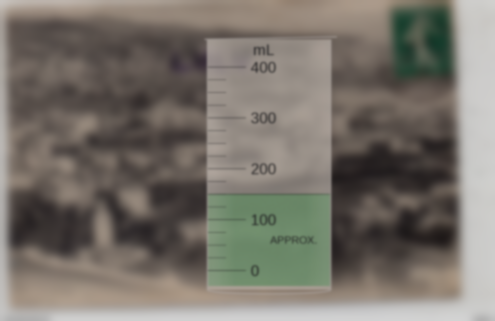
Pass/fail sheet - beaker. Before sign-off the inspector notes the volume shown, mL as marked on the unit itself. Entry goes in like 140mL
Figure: 150mL
